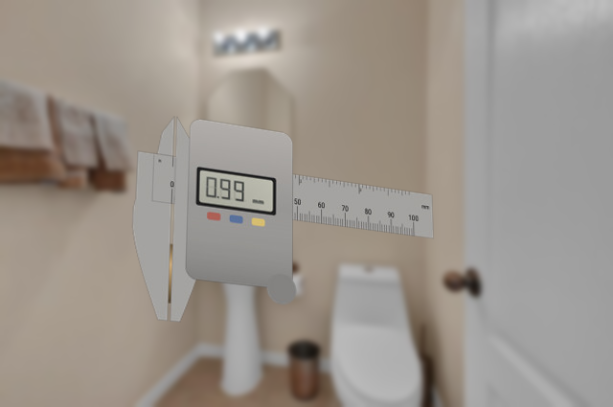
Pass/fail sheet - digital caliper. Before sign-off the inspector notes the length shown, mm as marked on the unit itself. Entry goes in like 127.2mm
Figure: 0.99mm
